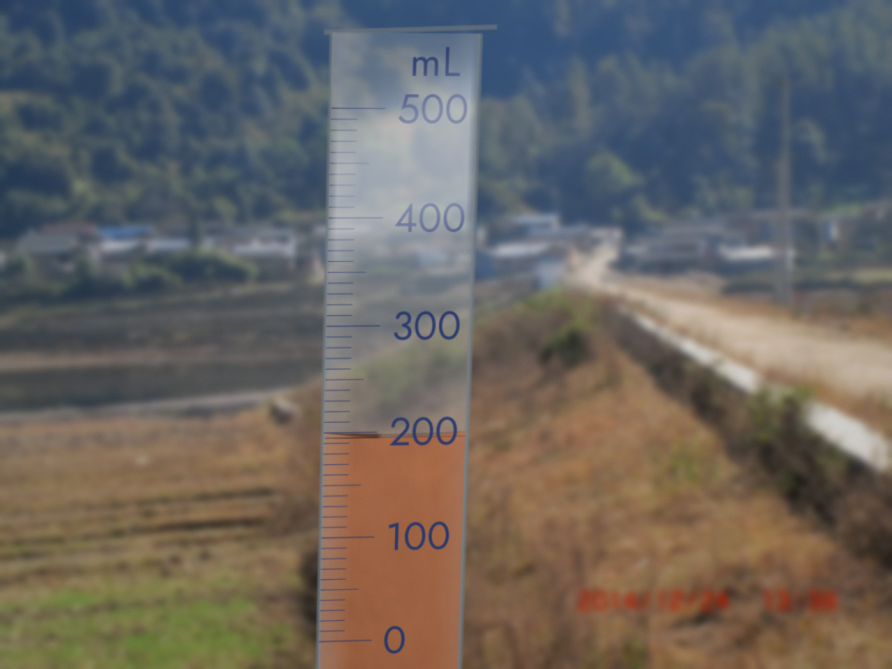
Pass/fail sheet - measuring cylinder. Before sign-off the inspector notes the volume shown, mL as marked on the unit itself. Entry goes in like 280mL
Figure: 195mL
